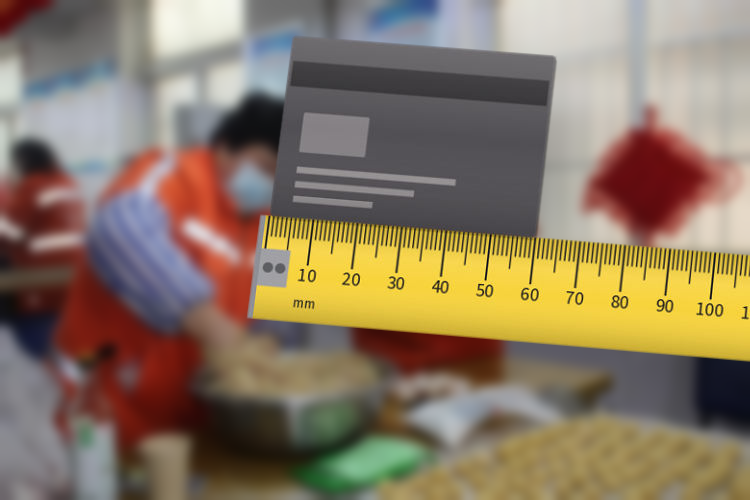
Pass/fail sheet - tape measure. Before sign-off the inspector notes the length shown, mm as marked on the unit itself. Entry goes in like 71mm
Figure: 60mm
